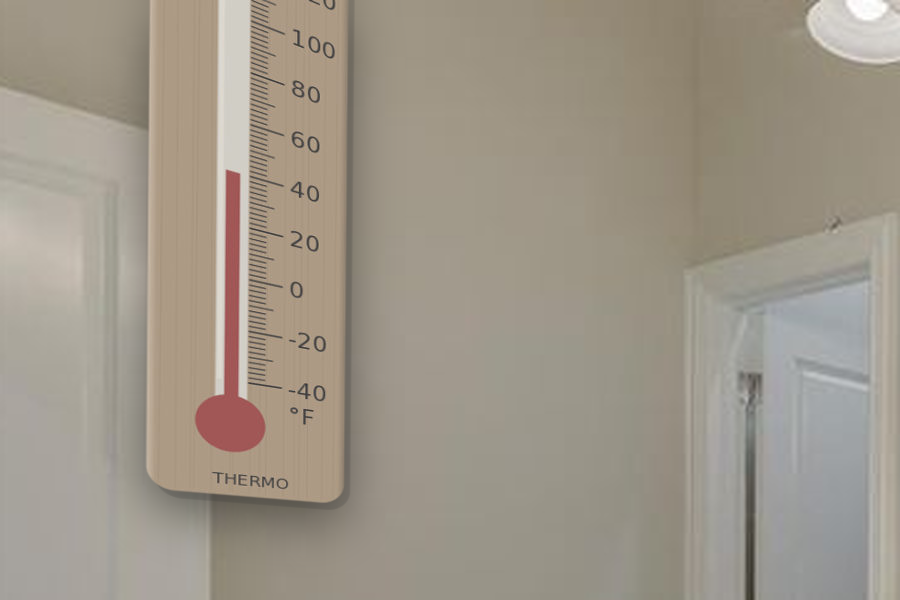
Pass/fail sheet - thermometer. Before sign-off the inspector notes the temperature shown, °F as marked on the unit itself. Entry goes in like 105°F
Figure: 40°F
